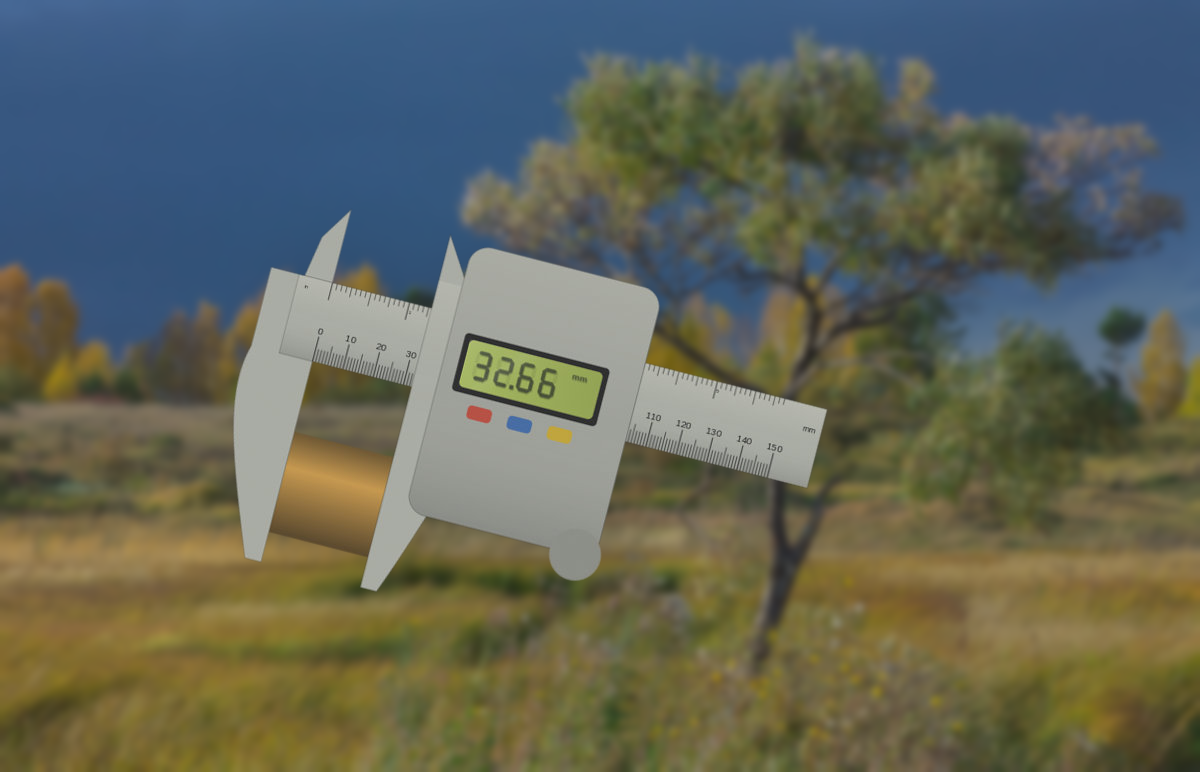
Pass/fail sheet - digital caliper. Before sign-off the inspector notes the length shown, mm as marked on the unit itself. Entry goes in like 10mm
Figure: 32.66mm
